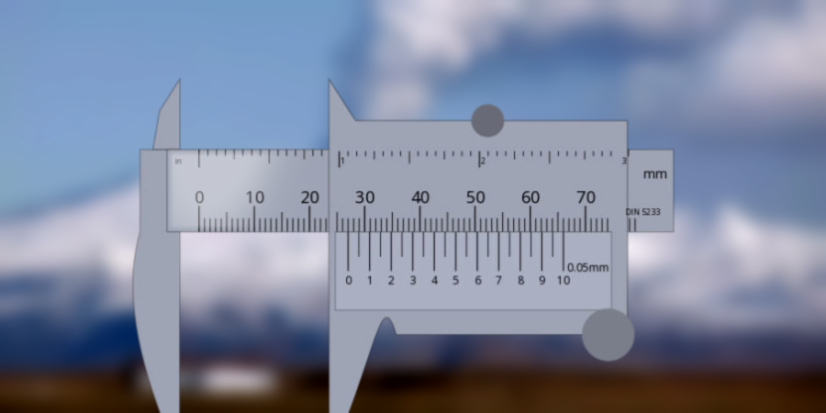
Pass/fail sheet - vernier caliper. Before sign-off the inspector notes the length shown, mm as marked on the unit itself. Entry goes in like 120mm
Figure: 27.0mm
